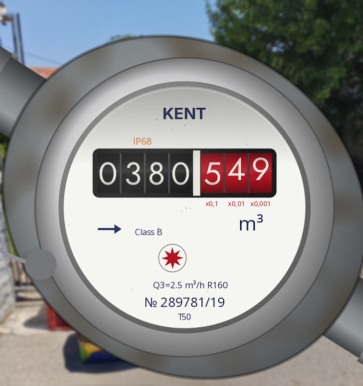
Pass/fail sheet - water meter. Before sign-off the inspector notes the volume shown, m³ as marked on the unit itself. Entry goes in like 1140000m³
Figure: 380.549m³
